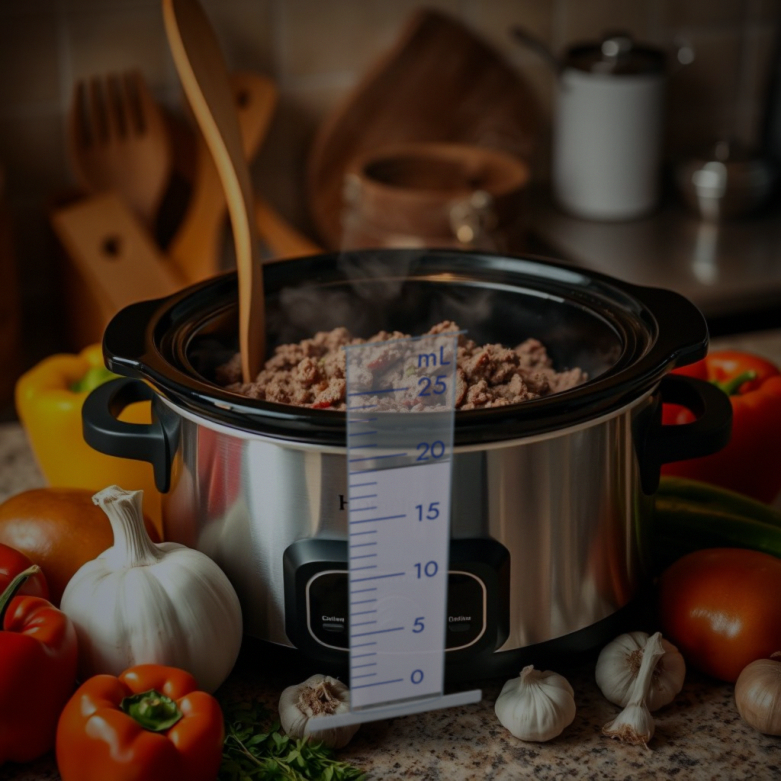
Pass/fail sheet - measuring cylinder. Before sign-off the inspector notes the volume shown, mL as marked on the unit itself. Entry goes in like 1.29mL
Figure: 19mL
